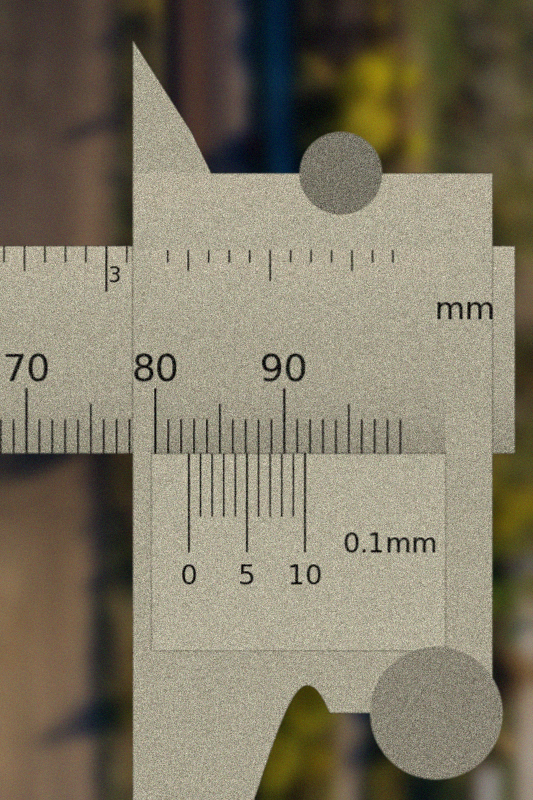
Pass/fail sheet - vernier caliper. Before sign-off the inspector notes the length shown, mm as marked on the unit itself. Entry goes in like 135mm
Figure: 82.6mm
